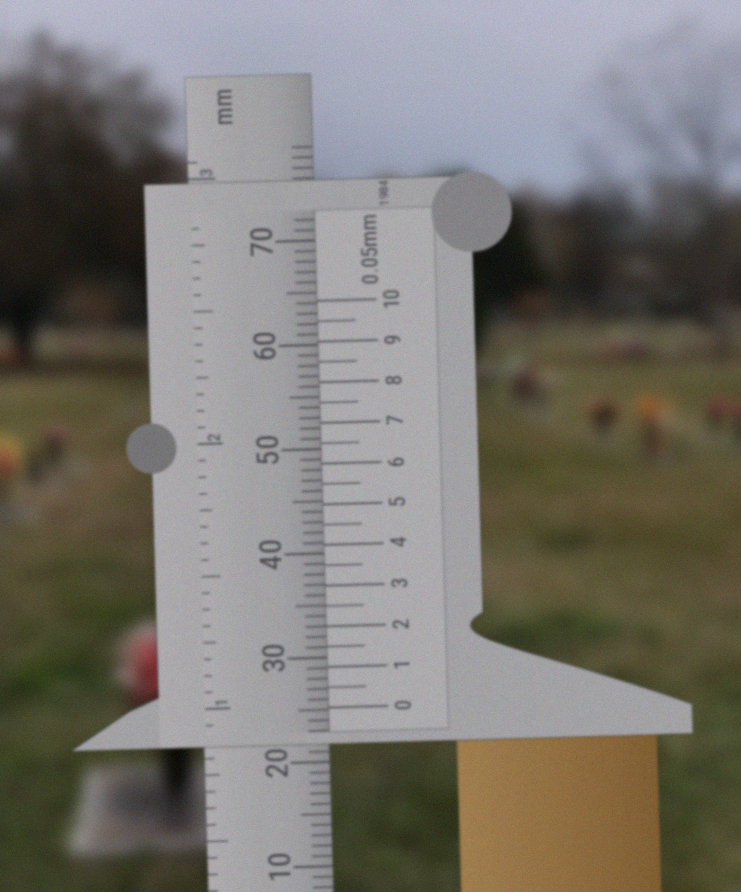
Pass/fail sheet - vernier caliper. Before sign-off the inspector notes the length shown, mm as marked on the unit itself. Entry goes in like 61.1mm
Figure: 25.2mm
